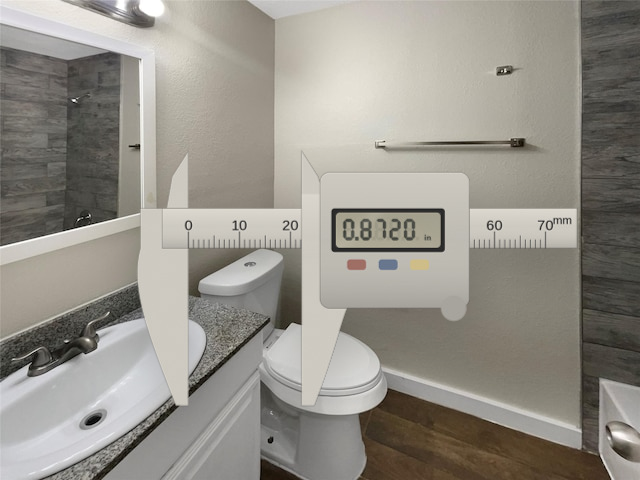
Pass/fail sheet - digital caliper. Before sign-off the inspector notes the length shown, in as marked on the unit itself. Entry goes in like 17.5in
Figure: 0.8720in
